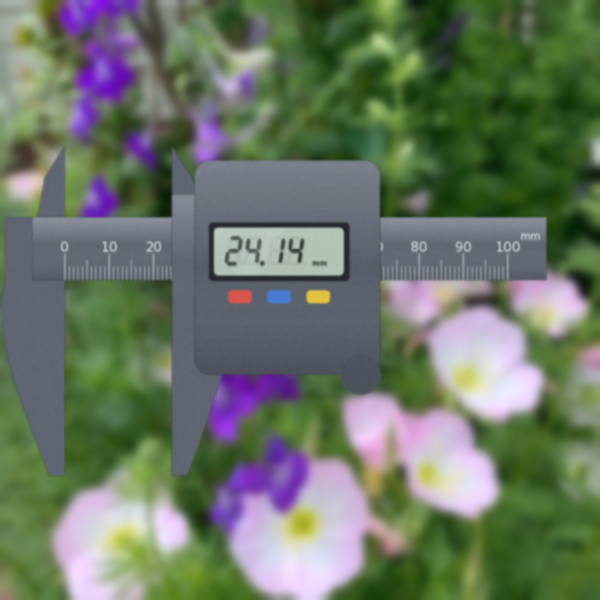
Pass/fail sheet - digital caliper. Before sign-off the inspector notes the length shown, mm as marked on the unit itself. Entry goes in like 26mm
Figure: 24.14mm
